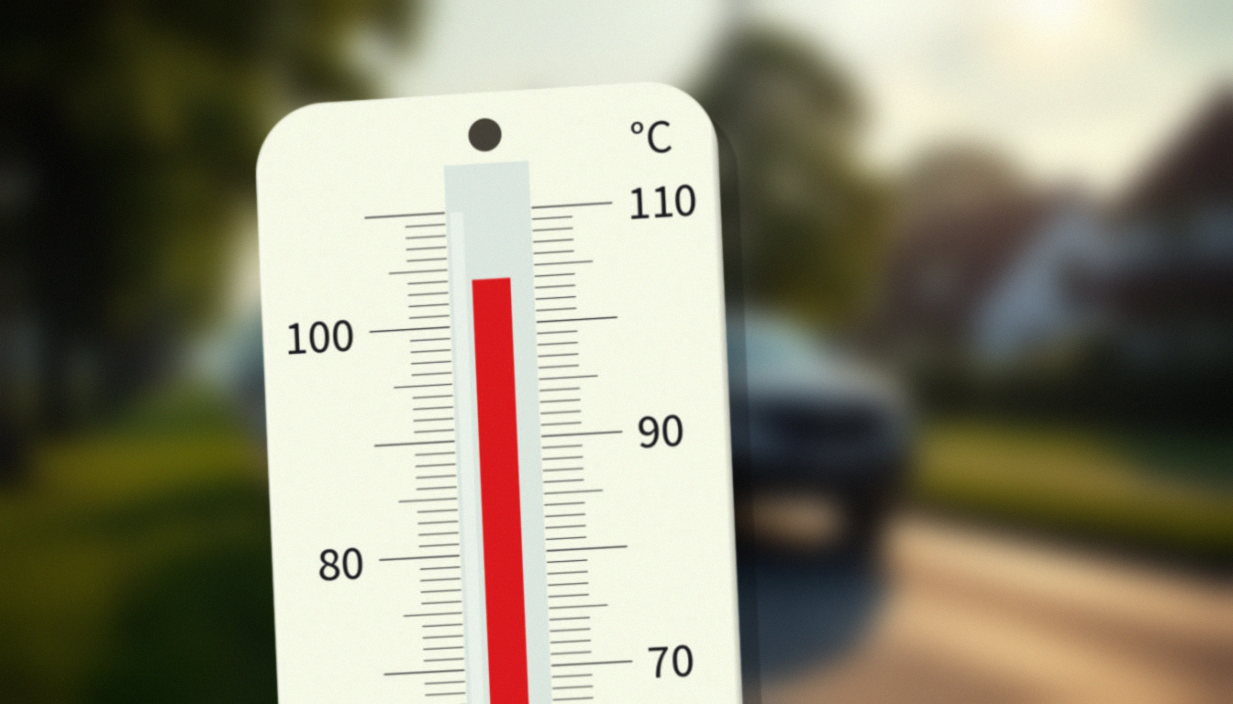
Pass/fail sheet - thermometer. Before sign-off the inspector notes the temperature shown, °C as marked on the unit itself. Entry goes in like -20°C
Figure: 104°C
